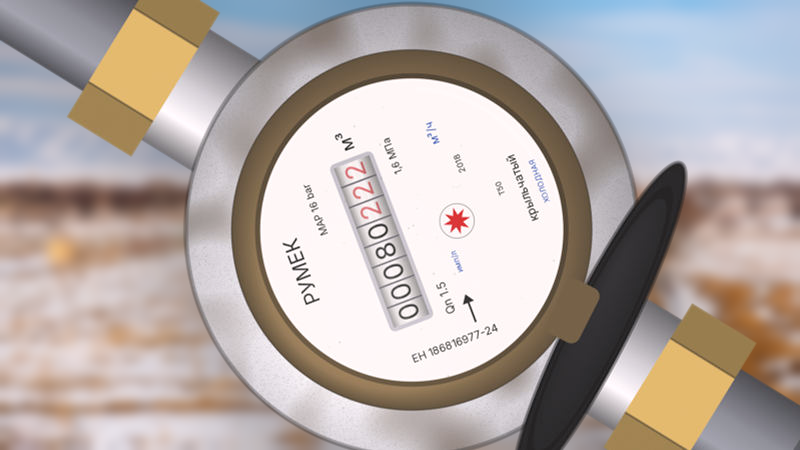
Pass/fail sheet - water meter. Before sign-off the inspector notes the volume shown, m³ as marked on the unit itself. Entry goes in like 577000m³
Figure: 80.222m³
